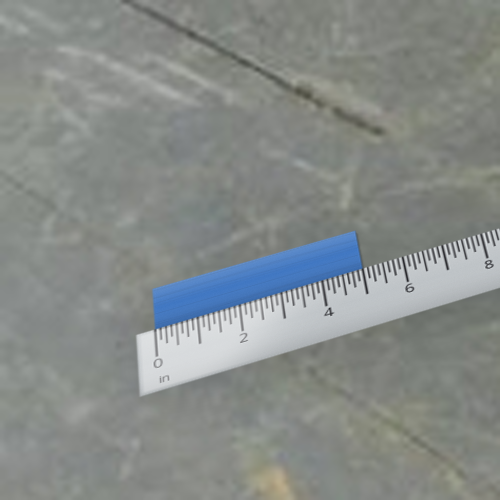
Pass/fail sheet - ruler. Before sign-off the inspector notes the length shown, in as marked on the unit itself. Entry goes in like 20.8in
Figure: 5in
